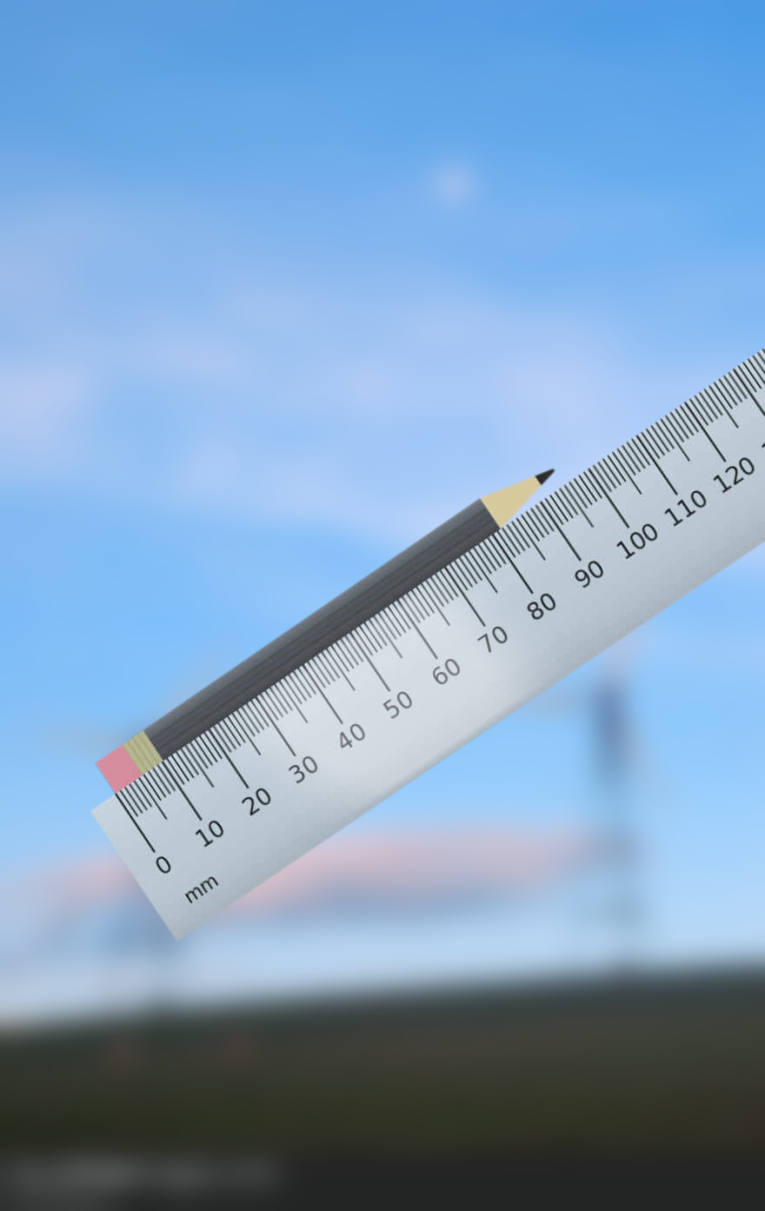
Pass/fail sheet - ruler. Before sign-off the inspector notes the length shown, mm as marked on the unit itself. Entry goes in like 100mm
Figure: 95mm
